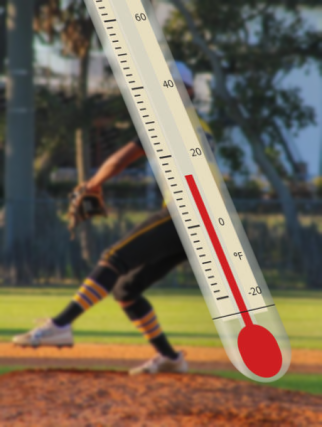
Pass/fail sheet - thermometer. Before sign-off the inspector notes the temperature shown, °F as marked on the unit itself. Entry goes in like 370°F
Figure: 14°F
